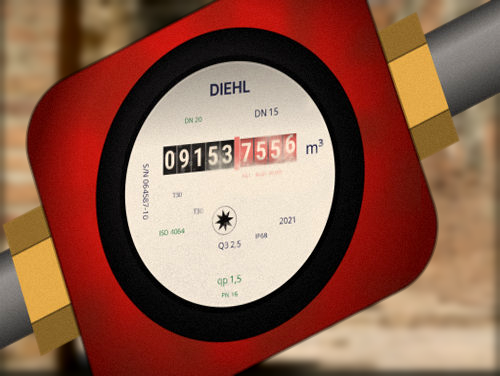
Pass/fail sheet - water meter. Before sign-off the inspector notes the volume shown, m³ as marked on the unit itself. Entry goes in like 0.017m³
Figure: 9153.7556m³
